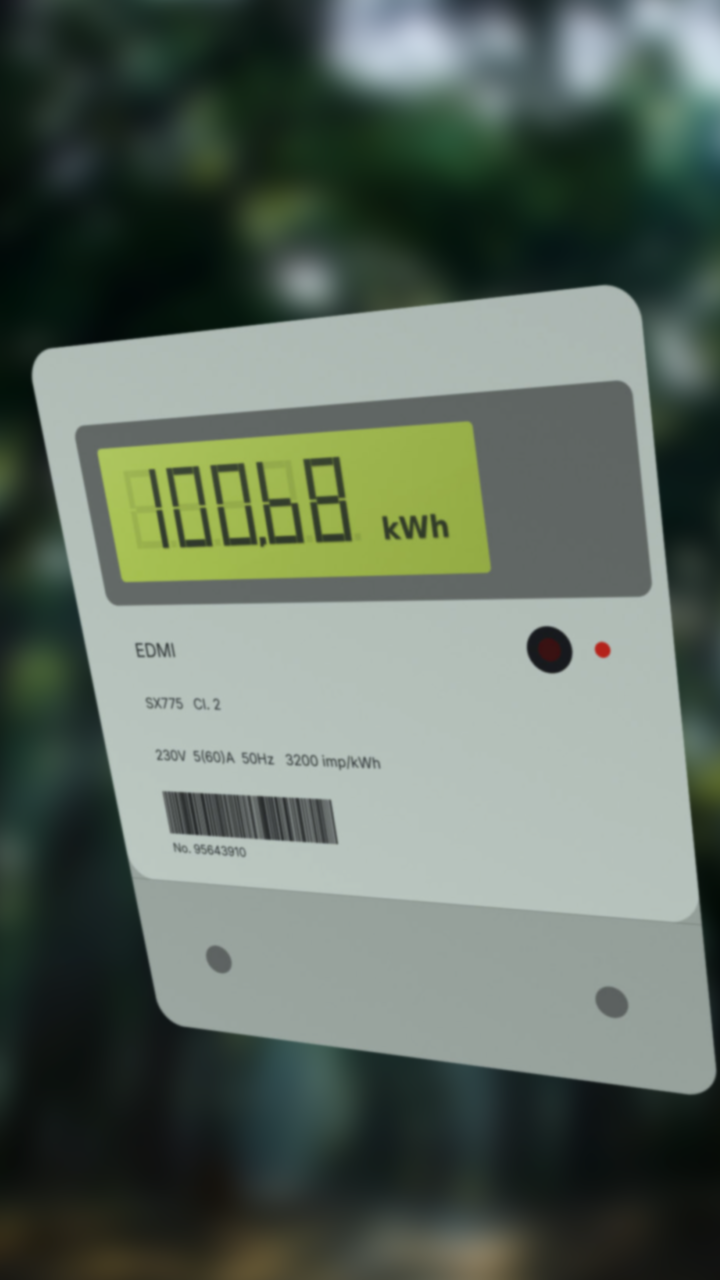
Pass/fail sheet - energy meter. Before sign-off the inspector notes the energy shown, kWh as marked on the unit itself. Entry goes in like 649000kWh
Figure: 100.68kWh
